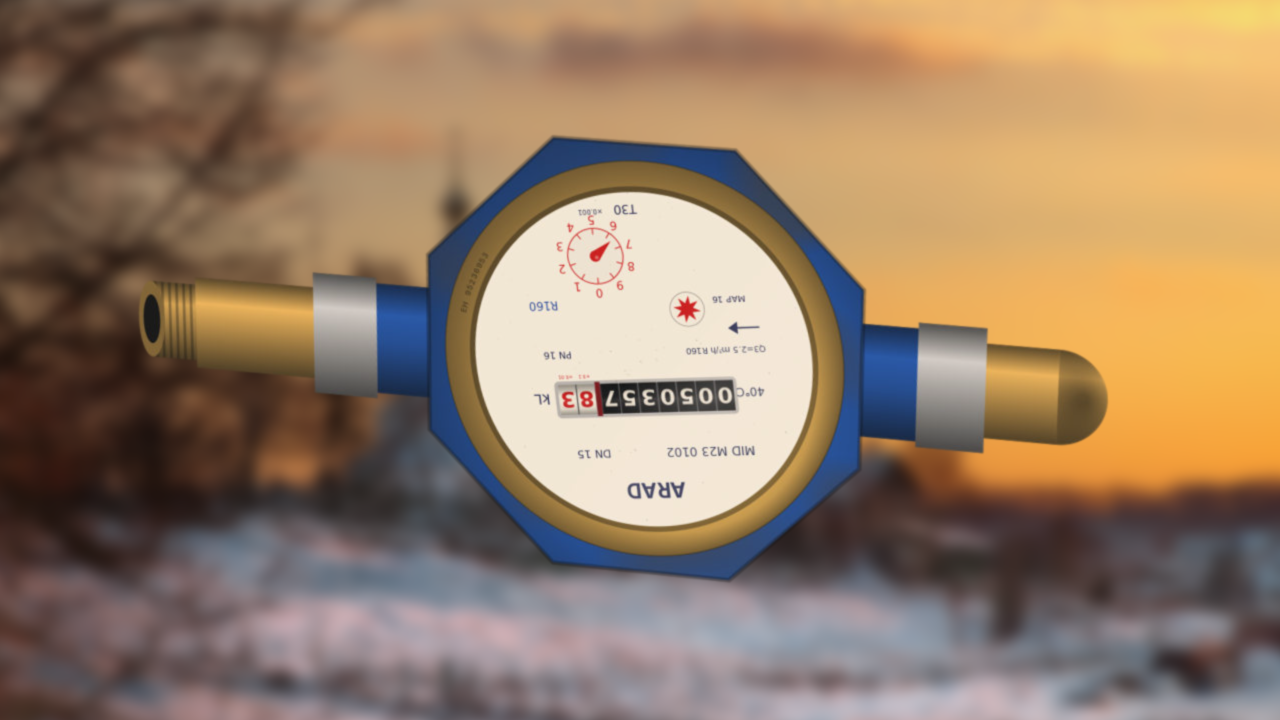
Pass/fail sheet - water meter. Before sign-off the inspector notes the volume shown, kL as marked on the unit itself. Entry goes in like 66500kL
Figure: 50357.836kL
